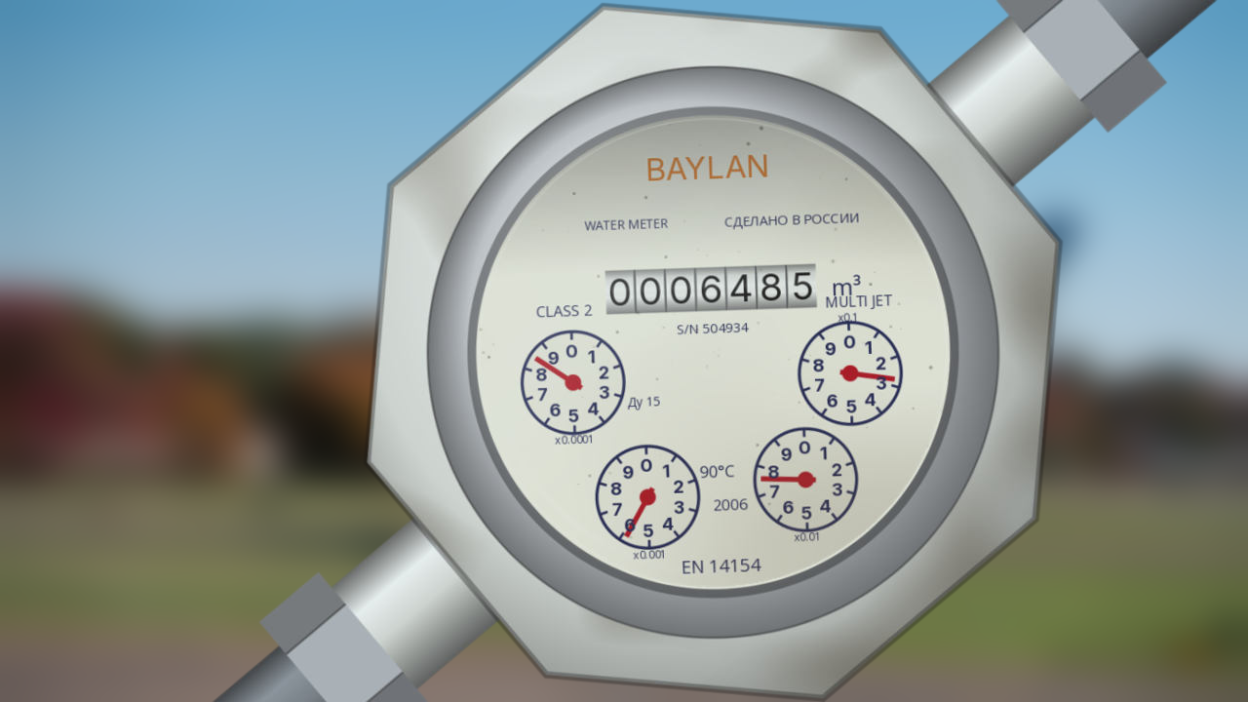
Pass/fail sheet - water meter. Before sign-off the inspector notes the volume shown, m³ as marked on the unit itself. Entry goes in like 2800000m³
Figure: 6485.2758m³
